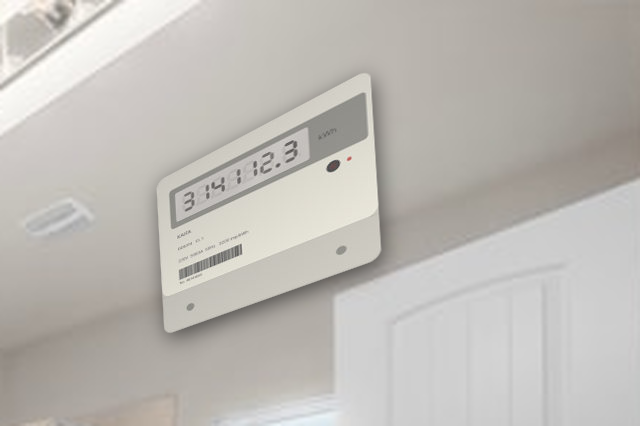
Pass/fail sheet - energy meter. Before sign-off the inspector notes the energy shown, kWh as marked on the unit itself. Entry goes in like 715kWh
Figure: 314112.3kWh
